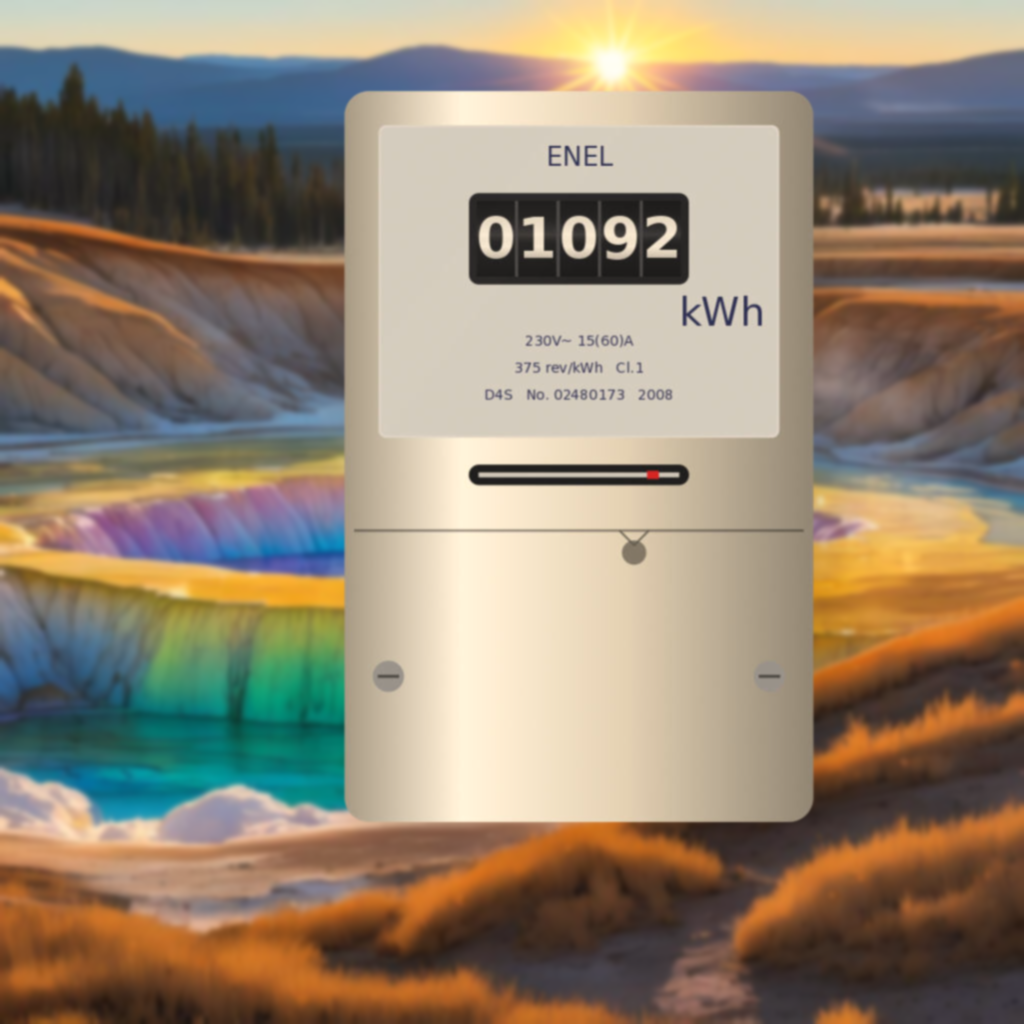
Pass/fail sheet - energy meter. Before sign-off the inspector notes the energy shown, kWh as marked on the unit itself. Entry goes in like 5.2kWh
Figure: 1092kWh
